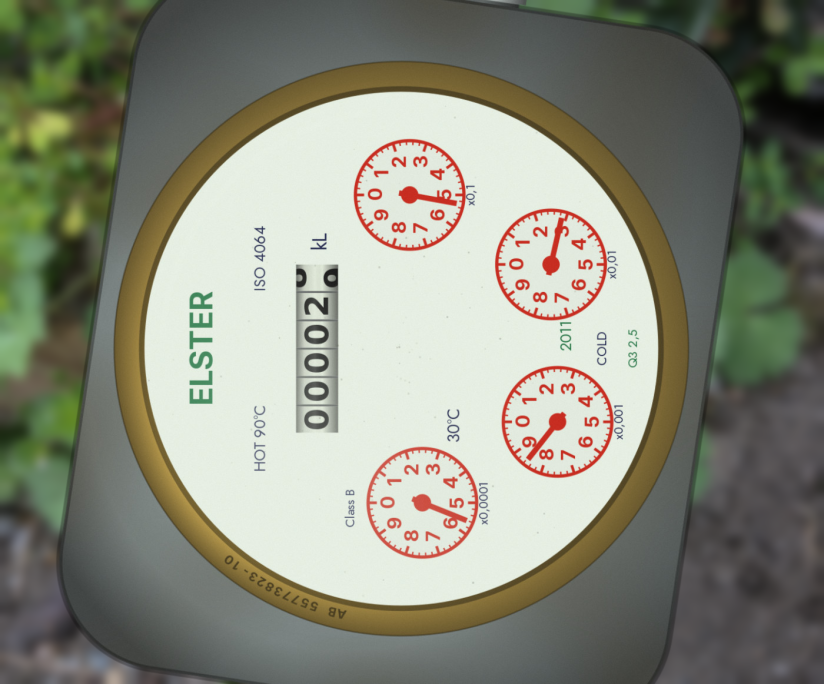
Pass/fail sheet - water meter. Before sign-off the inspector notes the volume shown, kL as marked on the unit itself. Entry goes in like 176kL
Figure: 28.5285kL
